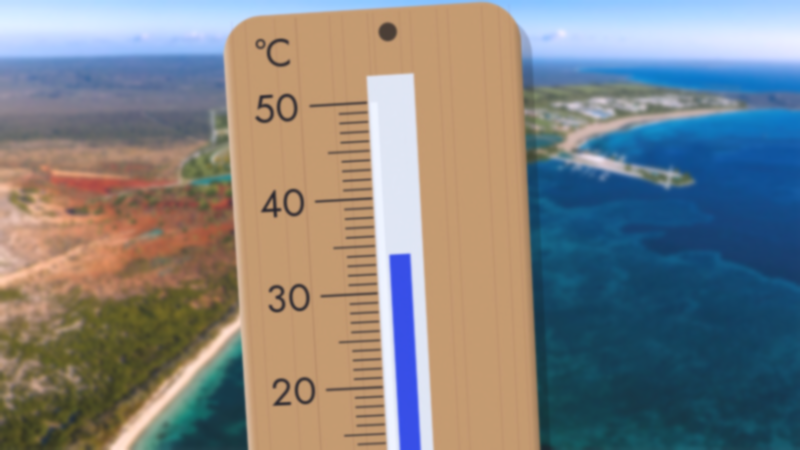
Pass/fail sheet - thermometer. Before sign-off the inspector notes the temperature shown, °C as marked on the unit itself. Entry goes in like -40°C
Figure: 34°C
